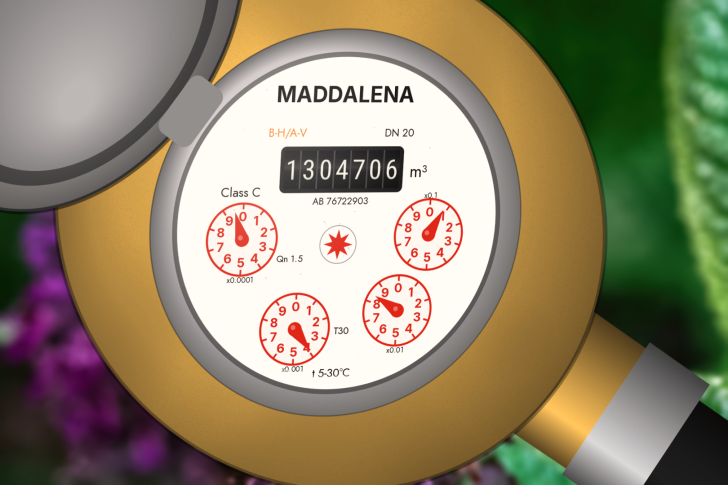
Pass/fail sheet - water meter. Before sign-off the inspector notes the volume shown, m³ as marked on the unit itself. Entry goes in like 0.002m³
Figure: 1304706.0839m³
